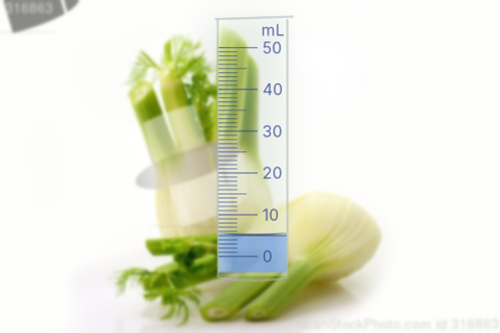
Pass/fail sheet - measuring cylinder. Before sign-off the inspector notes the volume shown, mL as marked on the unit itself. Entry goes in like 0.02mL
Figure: 5mL
